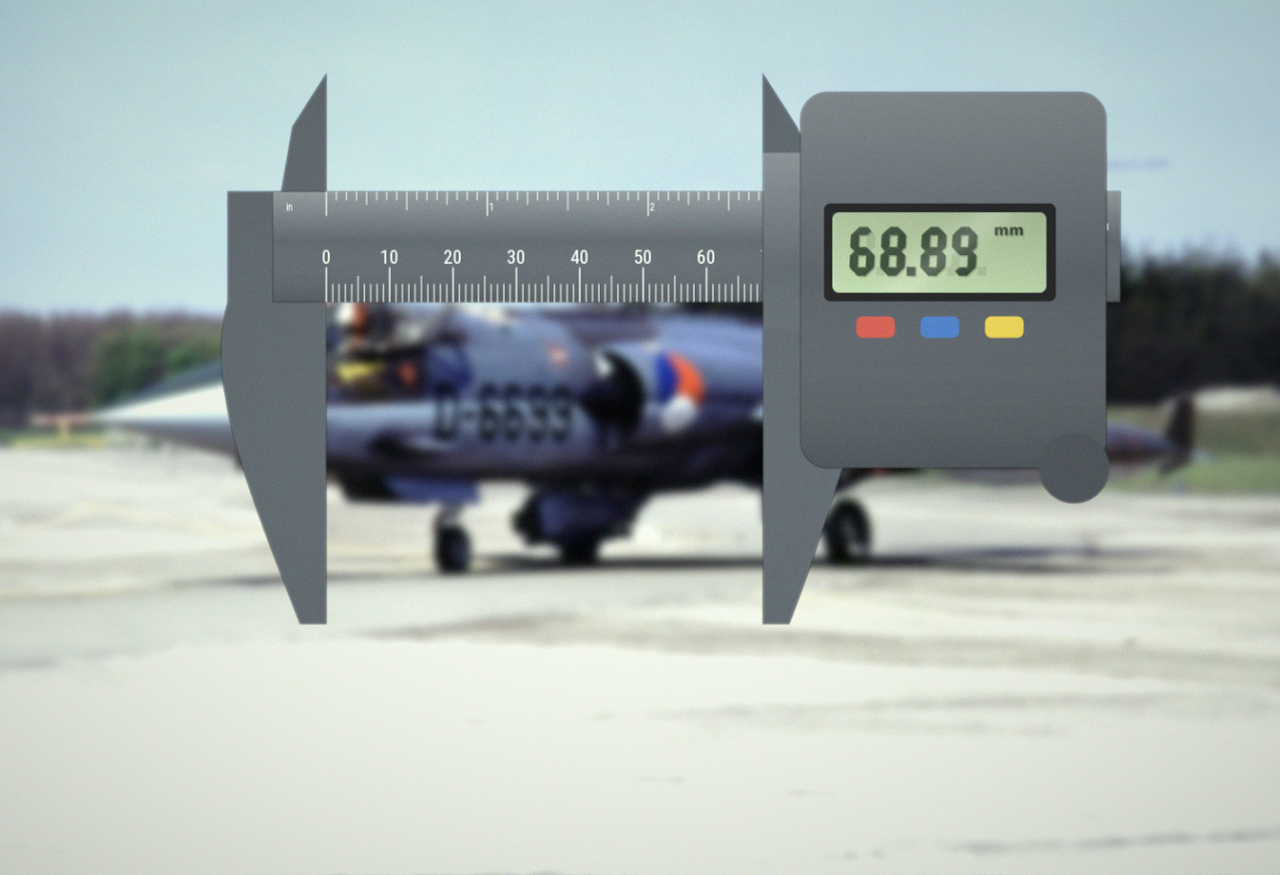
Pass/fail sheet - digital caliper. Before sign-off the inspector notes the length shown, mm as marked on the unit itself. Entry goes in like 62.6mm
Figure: 68.89mm
